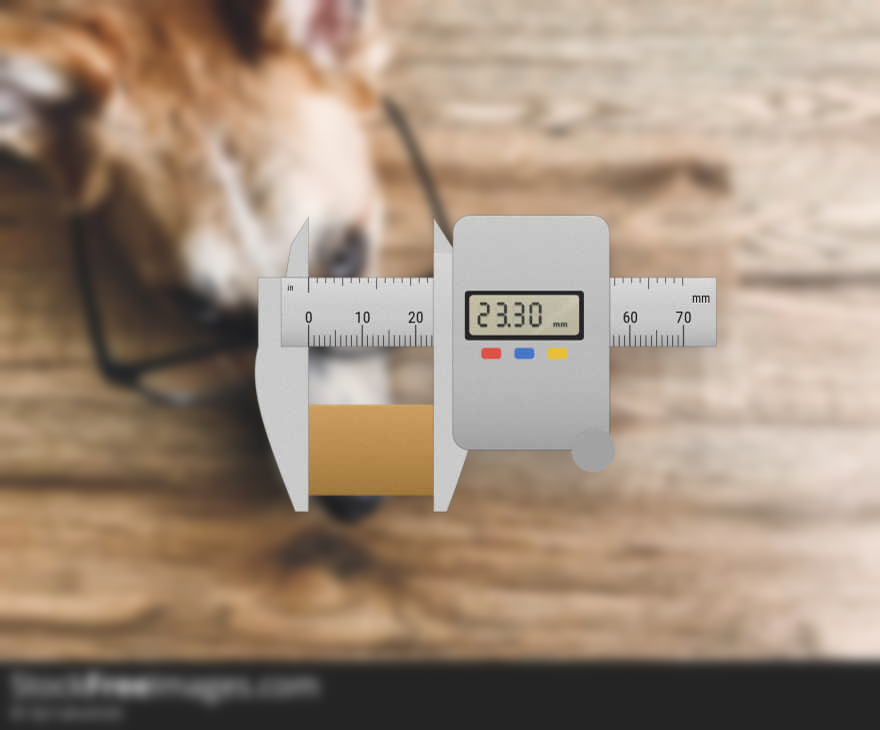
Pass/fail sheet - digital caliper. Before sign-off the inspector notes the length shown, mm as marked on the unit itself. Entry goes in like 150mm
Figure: 23.30mm
